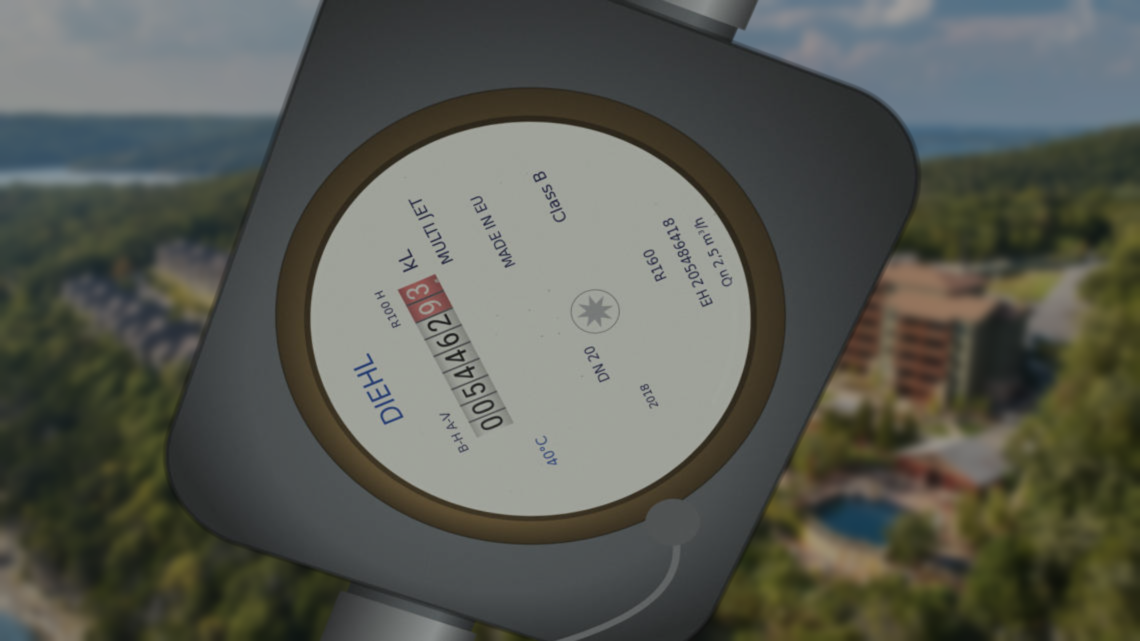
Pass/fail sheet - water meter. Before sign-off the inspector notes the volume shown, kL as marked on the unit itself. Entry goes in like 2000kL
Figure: 54462.93kL
